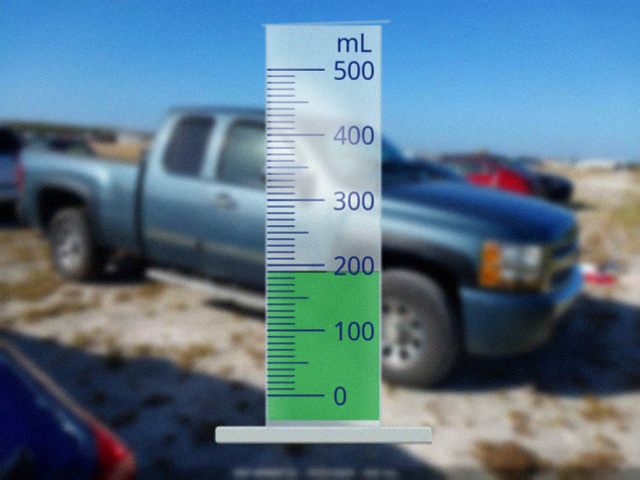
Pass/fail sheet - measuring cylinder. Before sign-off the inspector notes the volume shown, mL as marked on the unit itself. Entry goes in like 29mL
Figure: 190mL
